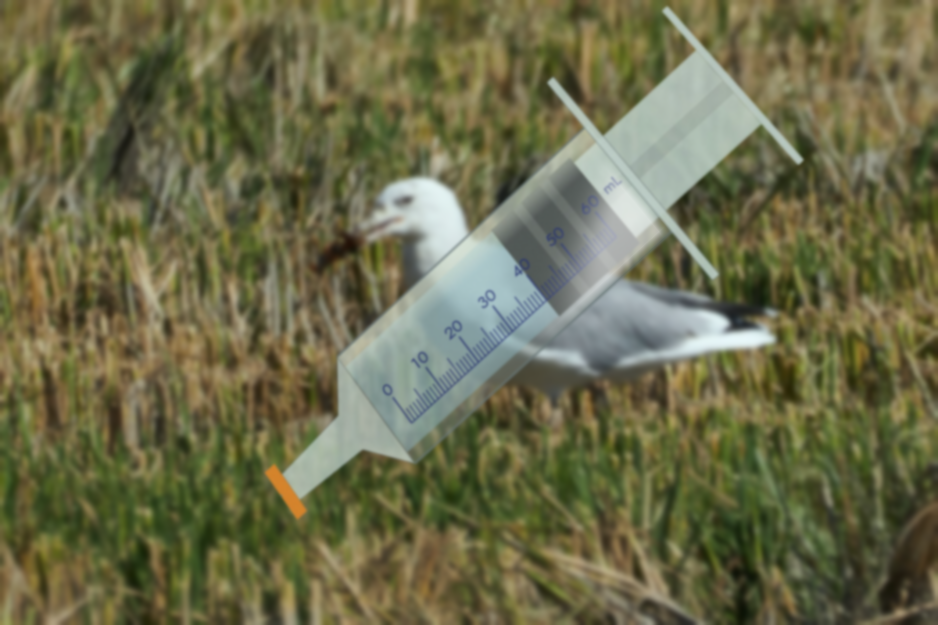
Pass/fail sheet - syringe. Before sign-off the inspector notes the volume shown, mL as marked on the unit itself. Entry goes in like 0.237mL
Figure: 40mL
